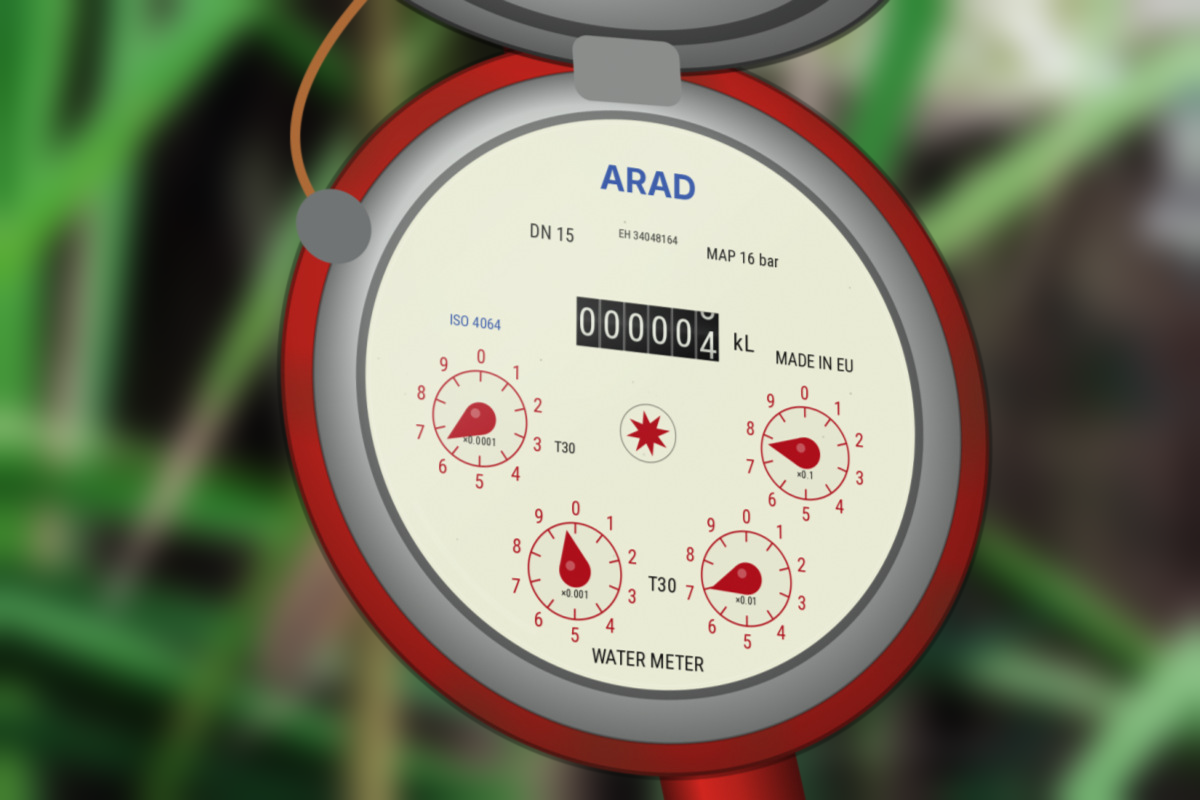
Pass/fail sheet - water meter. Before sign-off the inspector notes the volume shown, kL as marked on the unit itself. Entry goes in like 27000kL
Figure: 3.7696kL
